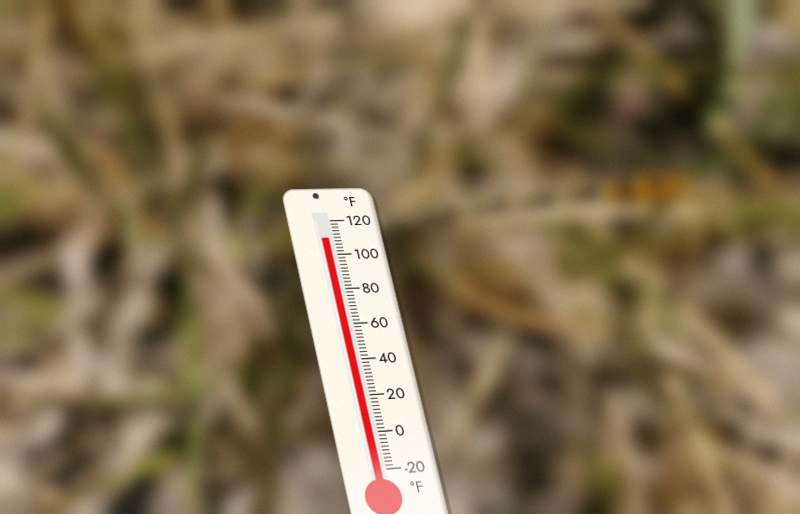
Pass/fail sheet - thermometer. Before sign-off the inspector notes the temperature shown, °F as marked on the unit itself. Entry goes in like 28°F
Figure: 110°F
